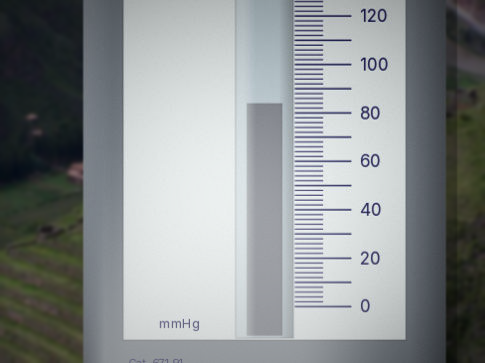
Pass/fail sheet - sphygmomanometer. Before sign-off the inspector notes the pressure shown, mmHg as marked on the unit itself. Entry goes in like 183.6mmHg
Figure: 84mmHg
